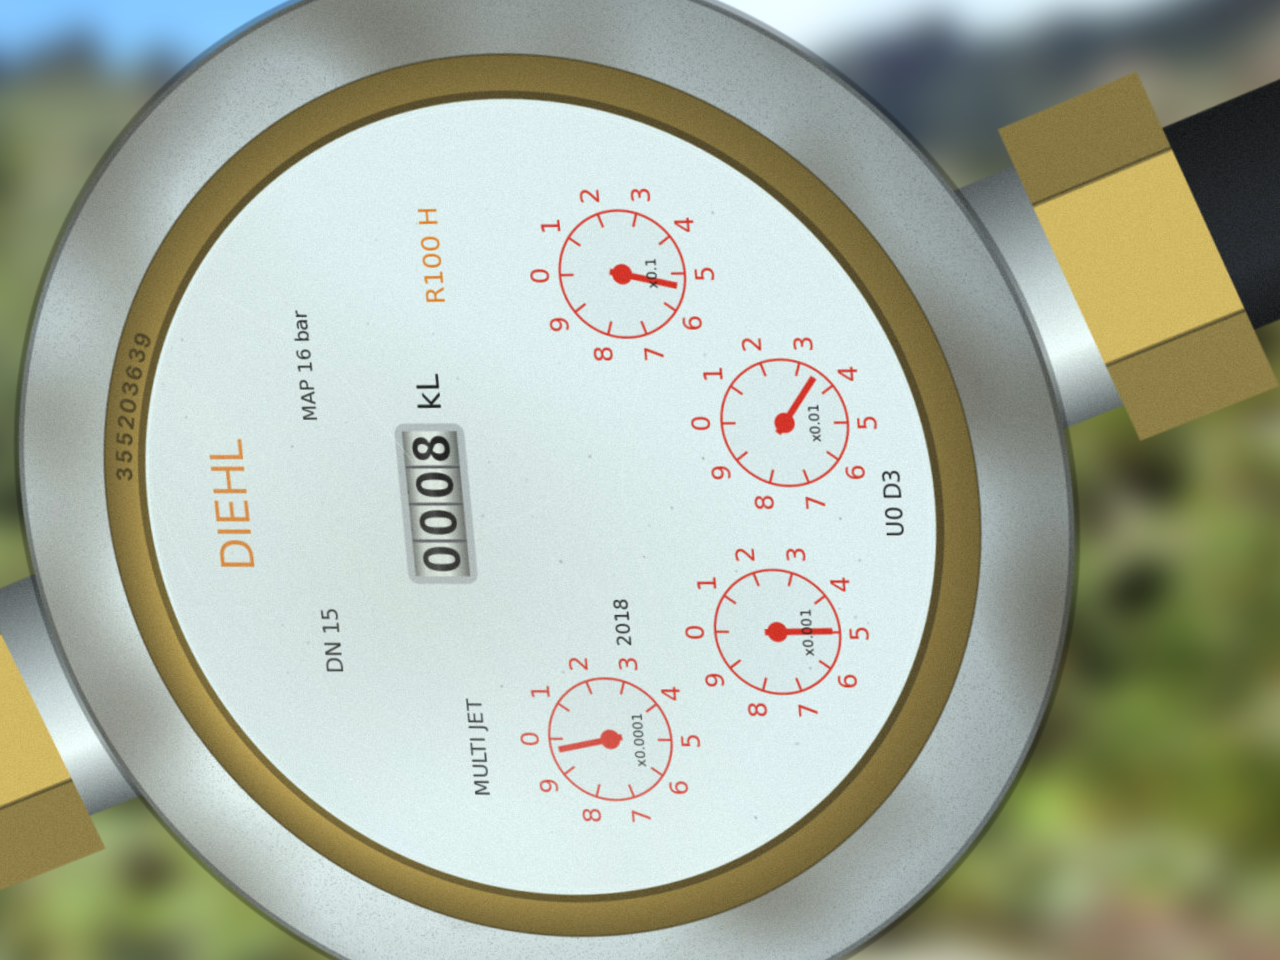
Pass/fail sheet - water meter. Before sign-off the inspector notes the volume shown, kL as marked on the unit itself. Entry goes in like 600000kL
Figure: 8.5349kL
